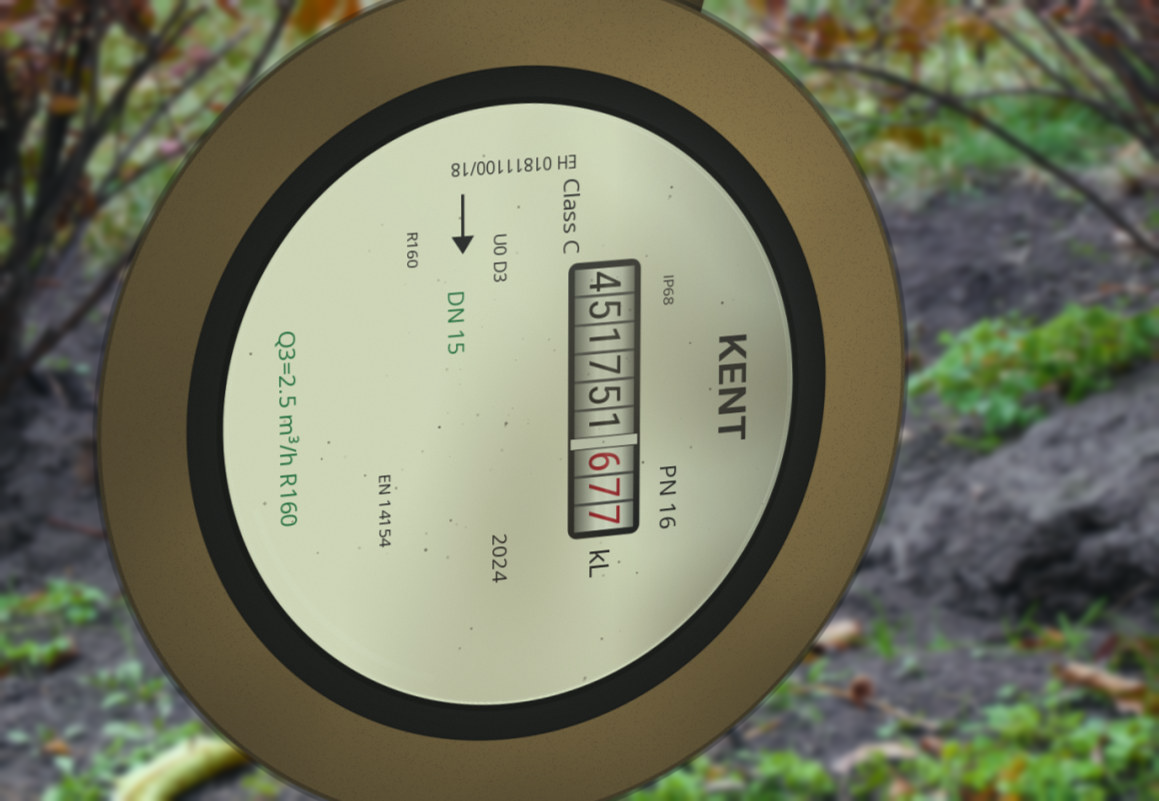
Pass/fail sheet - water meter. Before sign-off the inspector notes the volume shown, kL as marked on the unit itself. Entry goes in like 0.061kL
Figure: 451751.677kL
